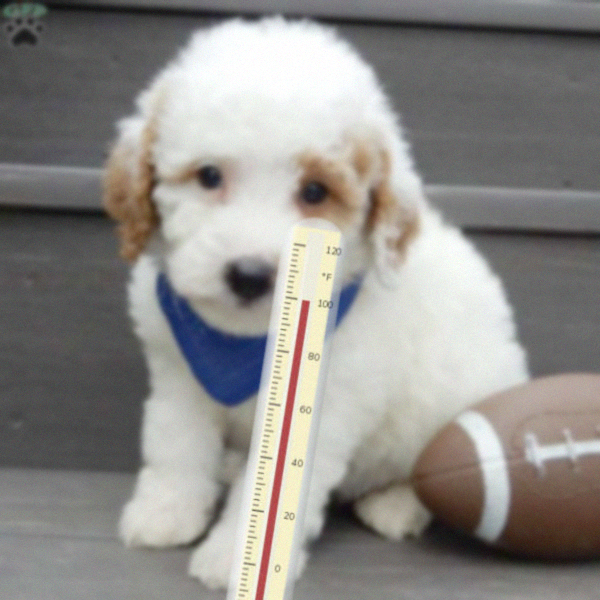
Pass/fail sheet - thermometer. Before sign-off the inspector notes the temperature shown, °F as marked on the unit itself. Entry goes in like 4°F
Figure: 100°F
